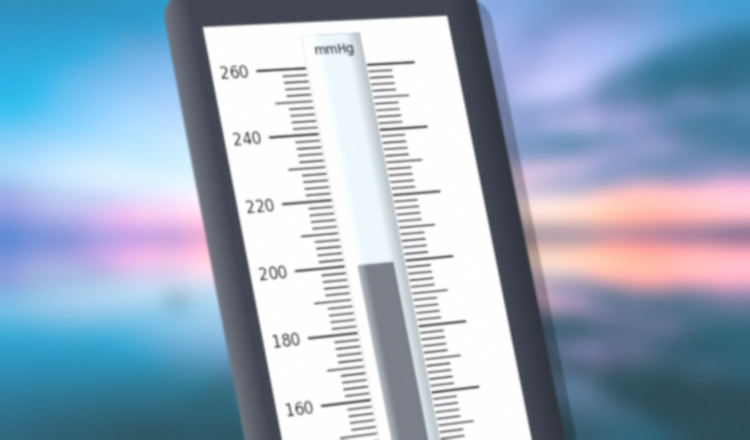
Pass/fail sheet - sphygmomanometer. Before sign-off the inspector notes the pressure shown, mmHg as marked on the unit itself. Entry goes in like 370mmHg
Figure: 200mmHg
